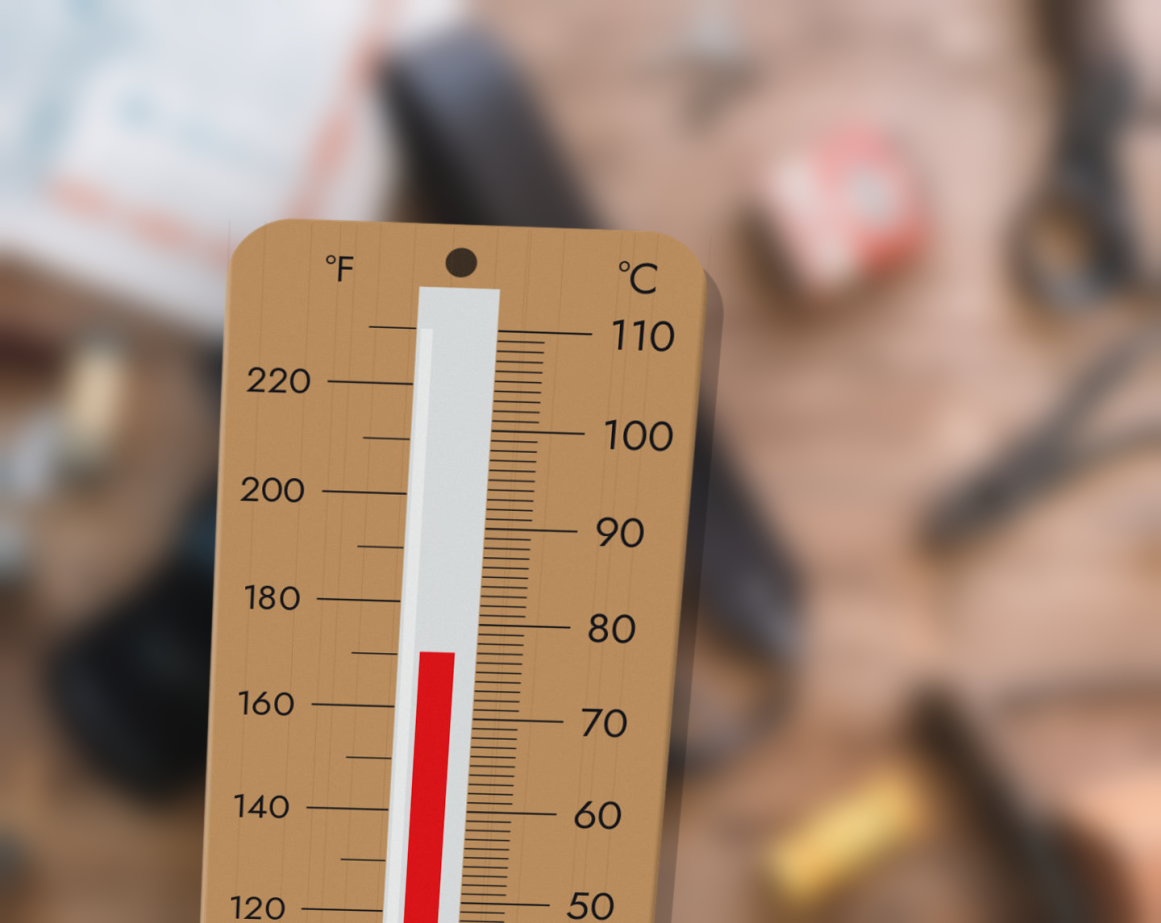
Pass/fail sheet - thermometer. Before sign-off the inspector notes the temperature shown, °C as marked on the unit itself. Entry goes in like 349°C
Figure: 77°C
